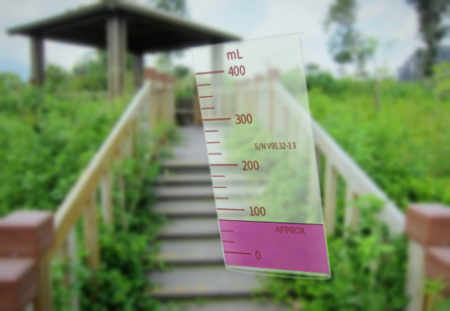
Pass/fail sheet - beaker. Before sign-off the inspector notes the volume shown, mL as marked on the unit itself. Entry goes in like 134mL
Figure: 75mL
